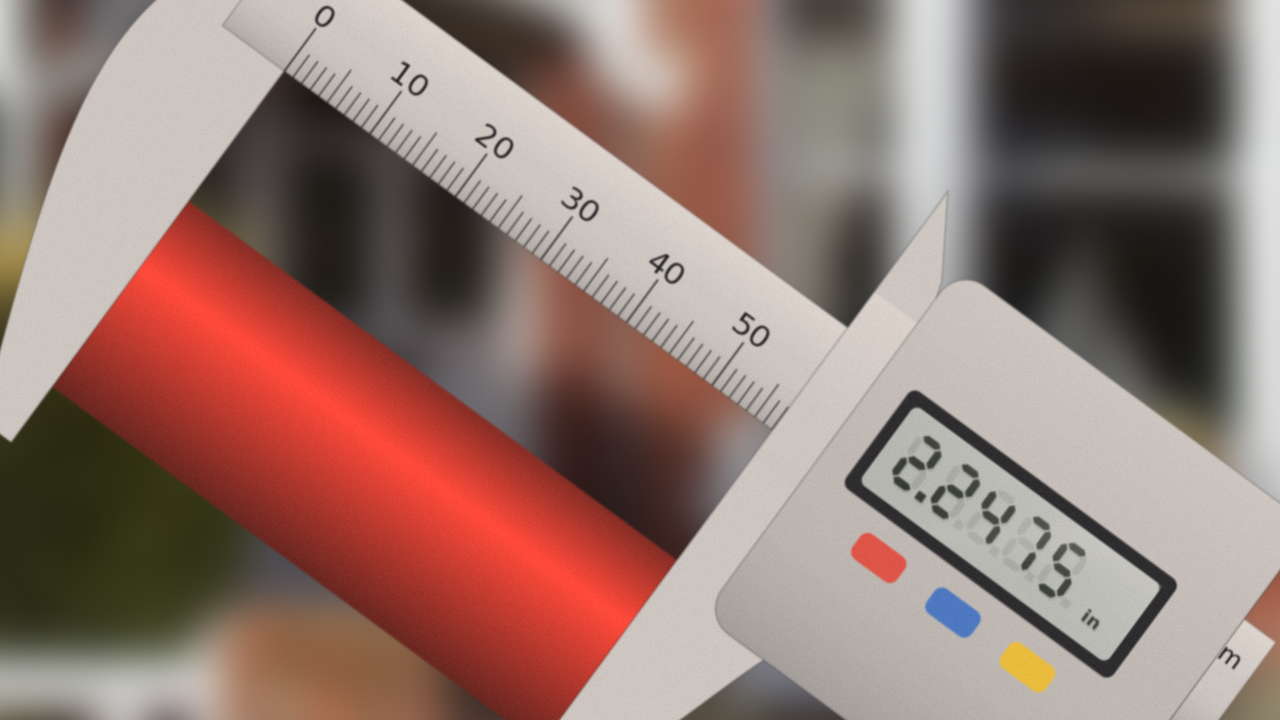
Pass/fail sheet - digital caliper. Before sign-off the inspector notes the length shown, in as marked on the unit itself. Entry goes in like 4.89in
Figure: 2.2475in
